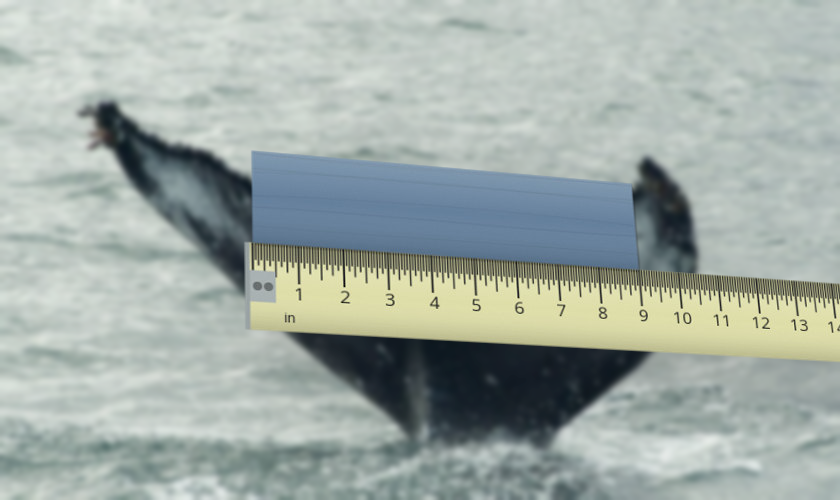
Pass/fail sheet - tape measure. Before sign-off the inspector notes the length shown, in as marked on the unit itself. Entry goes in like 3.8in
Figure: 9in
